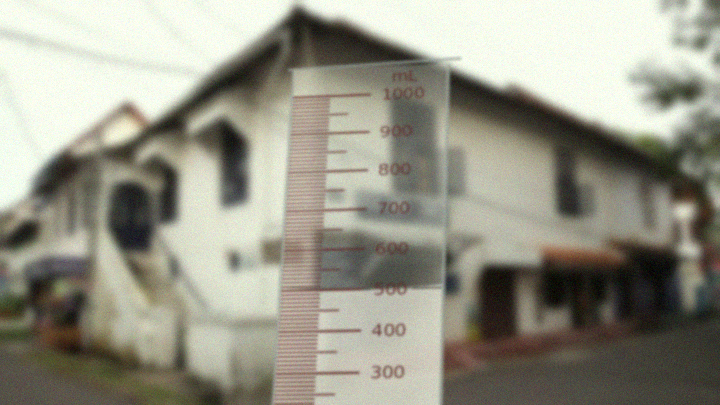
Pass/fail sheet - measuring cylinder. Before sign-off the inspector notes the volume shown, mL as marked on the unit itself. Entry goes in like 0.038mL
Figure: 500mL
